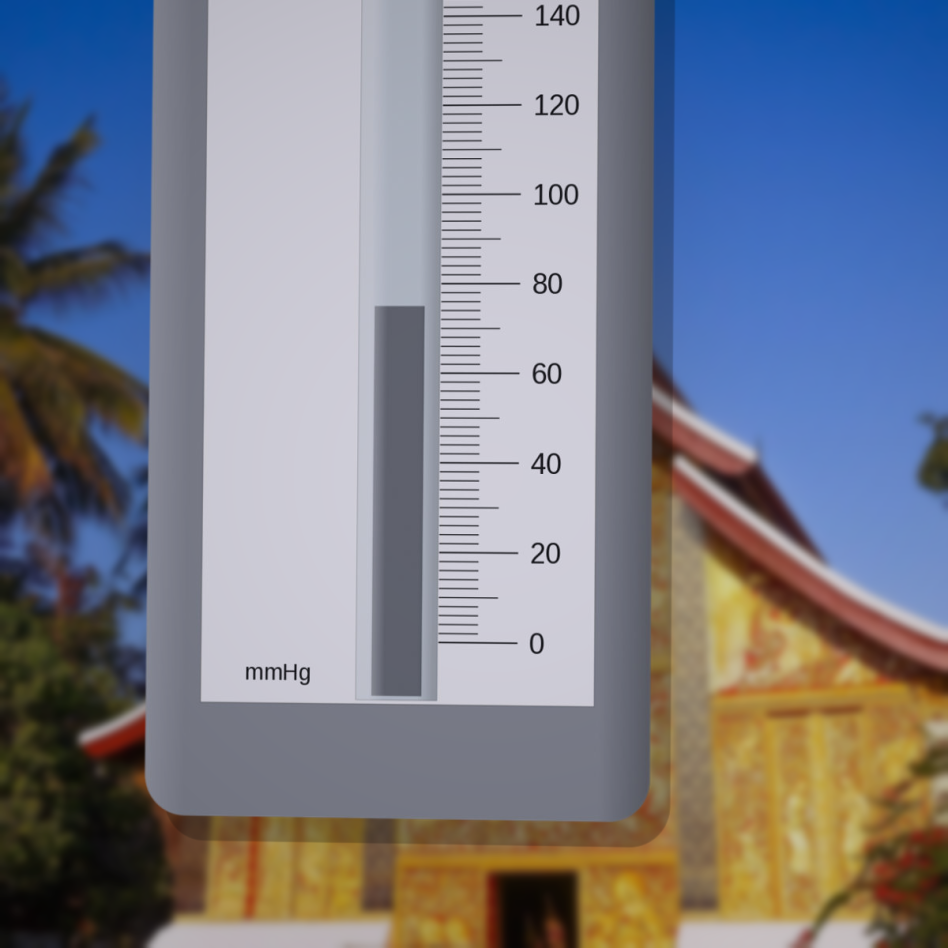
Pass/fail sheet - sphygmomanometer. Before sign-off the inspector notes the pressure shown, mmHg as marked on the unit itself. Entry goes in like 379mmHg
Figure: 75mmHg
